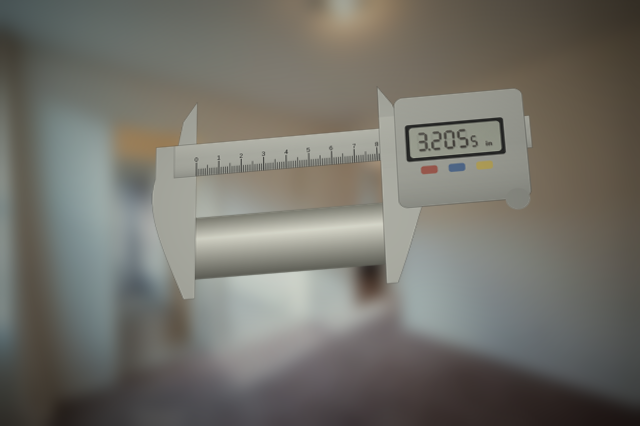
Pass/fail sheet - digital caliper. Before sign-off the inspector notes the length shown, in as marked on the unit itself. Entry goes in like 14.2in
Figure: 3.2055in
